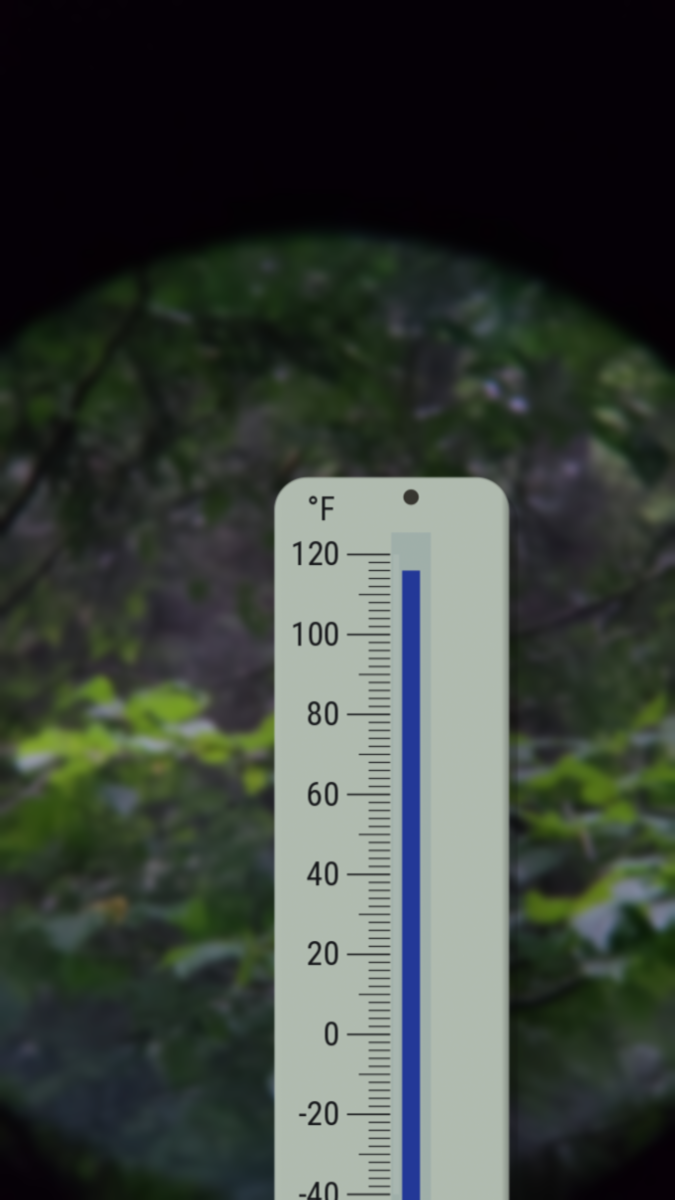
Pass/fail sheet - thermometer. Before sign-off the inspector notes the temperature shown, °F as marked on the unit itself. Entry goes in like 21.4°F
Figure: 116°F
